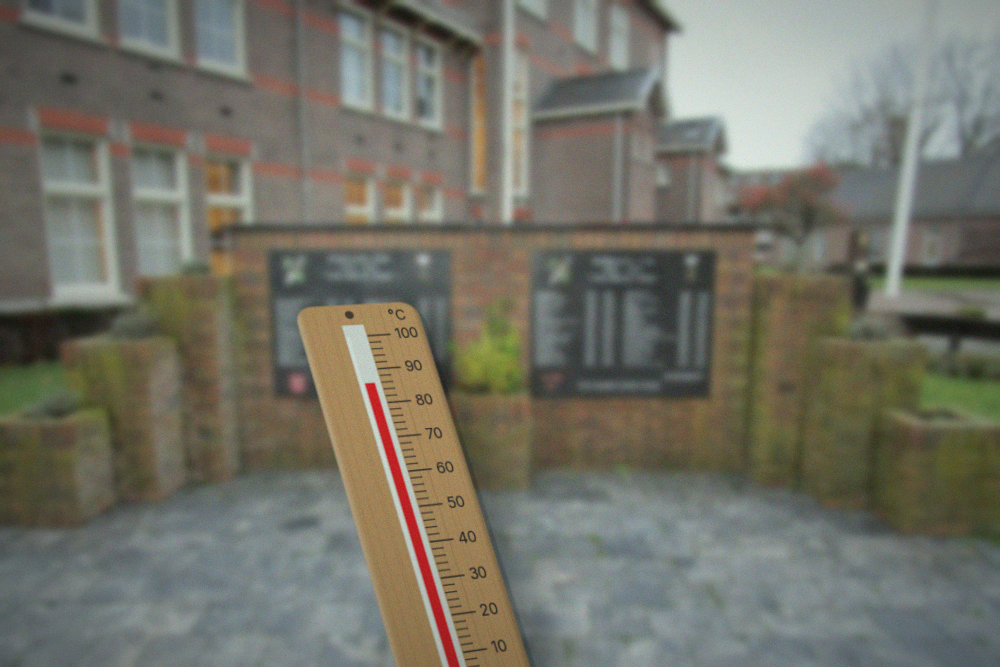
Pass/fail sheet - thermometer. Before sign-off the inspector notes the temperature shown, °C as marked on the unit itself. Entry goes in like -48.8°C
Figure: 86°C
